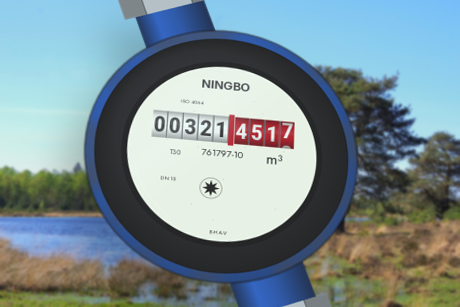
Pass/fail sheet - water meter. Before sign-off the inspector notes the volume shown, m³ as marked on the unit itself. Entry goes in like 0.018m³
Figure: 321.4517m³
